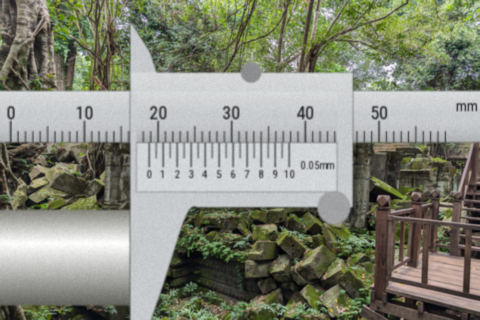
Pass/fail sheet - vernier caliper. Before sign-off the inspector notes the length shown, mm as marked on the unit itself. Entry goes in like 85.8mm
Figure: 18.8mm
